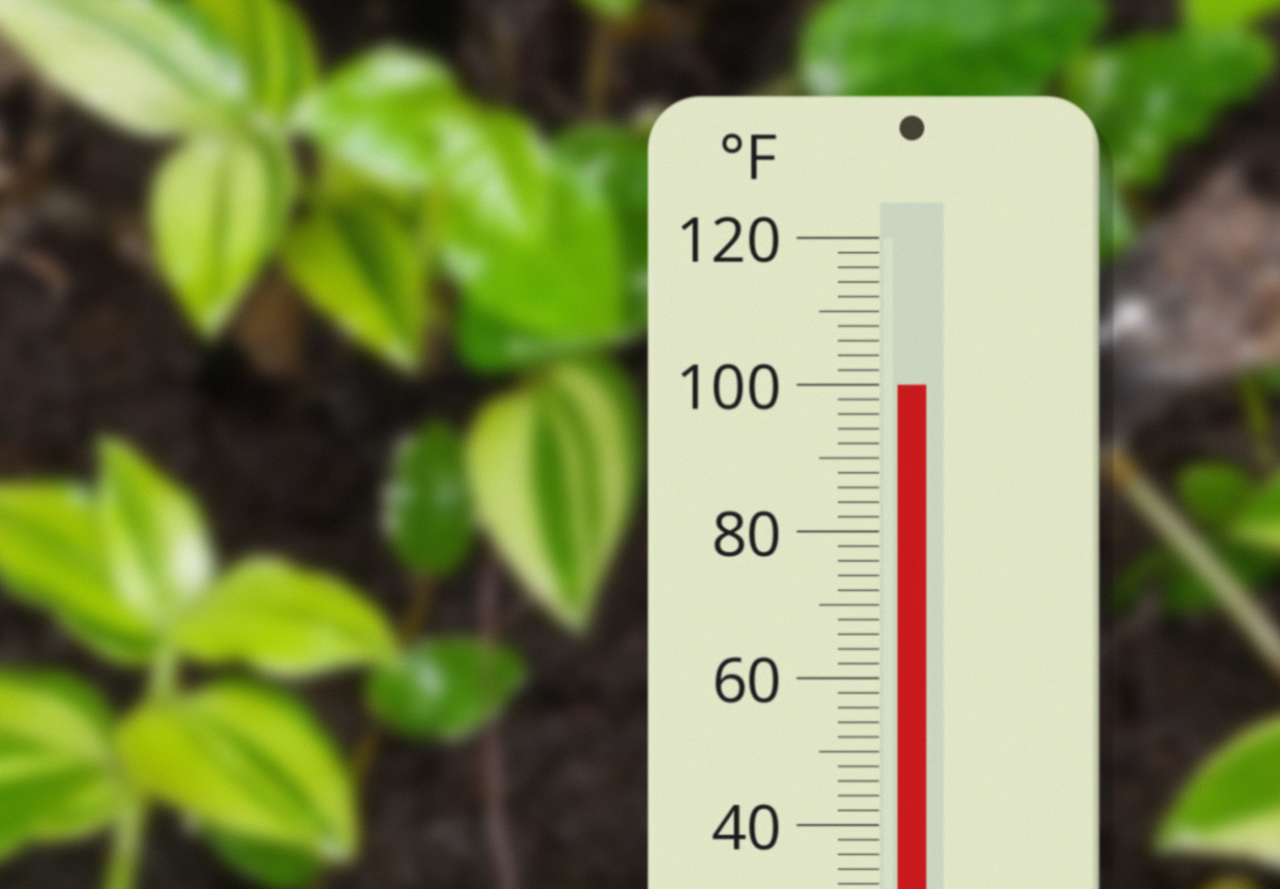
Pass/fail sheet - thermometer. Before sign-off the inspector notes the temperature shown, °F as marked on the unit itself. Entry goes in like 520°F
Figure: 100°F
